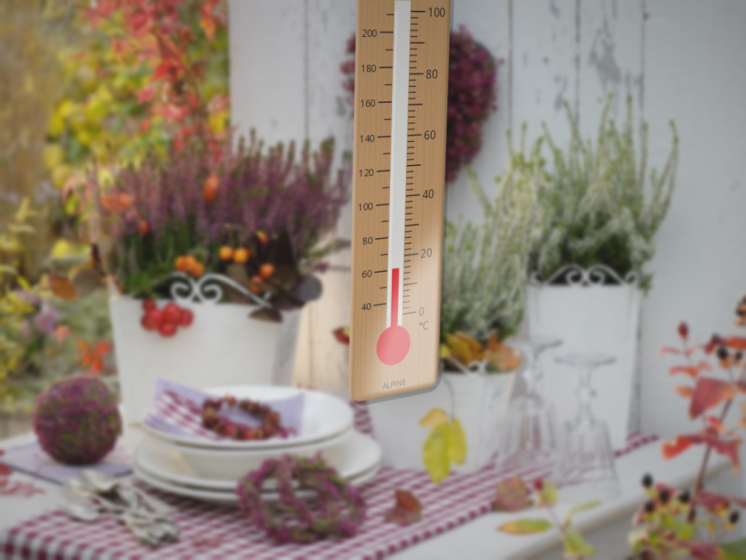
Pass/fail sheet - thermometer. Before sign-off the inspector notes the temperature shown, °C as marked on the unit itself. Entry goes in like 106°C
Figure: 16°C
